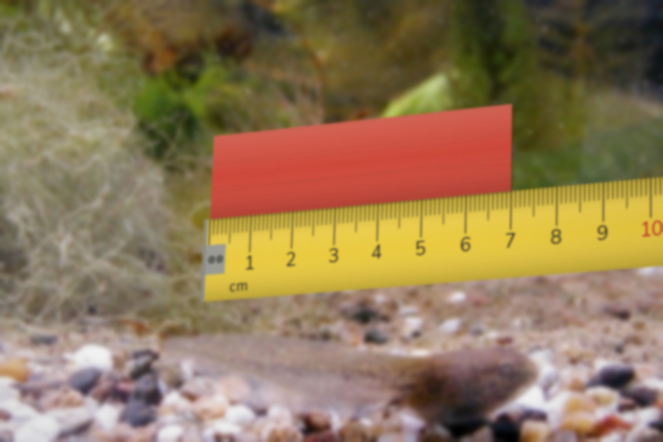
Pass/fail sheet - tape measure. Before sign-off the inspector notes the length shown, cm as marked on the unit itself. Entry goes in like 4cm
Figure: 7cm
